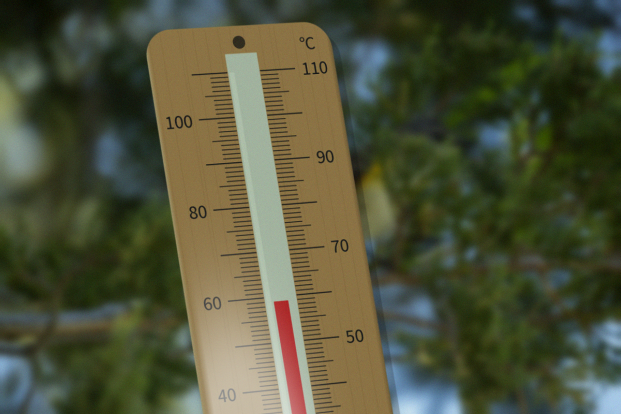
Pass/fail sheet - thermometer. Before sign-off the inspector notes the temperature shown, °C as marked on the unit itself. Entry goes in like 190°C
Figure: 59°C
